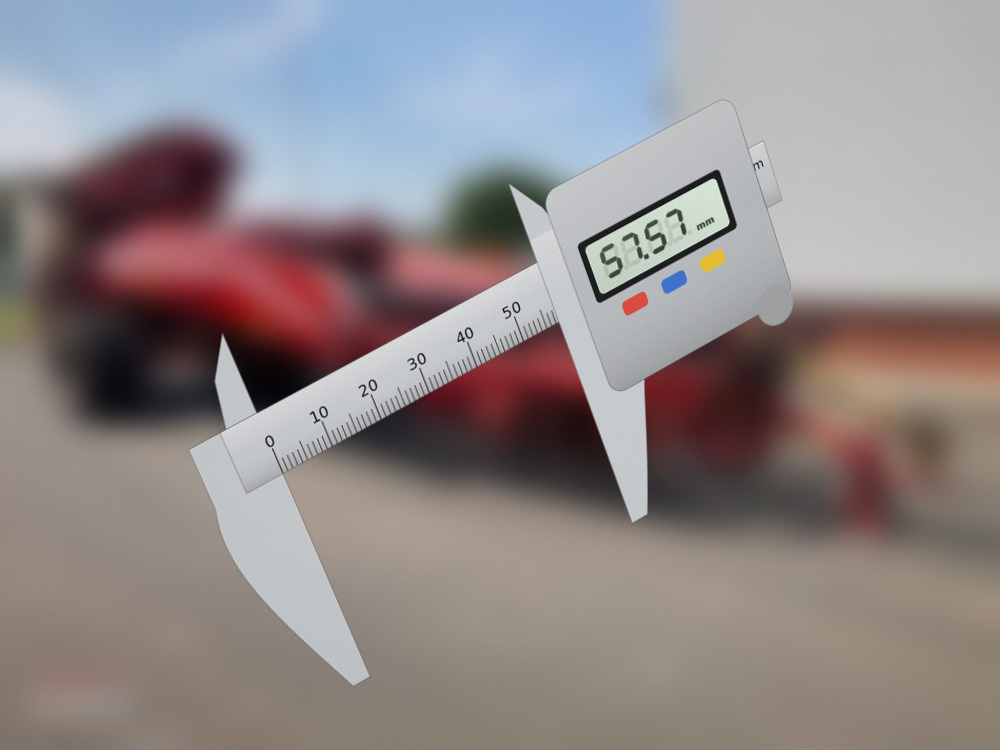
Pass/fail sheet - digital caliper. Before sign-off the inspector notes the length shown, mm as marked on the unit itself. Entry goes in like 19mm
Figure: 57.57mm
